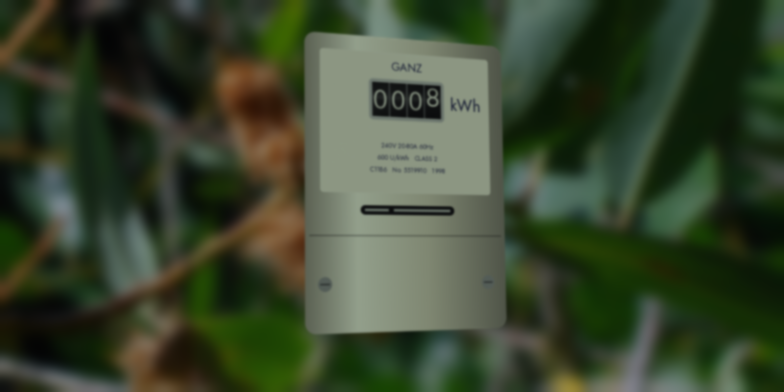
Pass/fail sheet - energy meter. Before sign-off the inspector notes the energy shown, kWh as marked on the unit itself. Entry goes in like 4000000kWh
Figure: 8kWh
